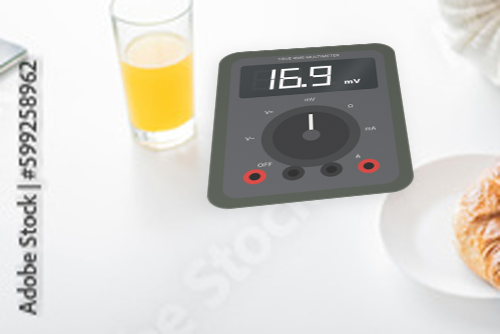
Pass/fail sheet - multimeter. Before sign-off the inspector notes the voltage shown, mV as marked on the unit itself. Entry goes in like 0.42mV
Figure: 16.9mV
